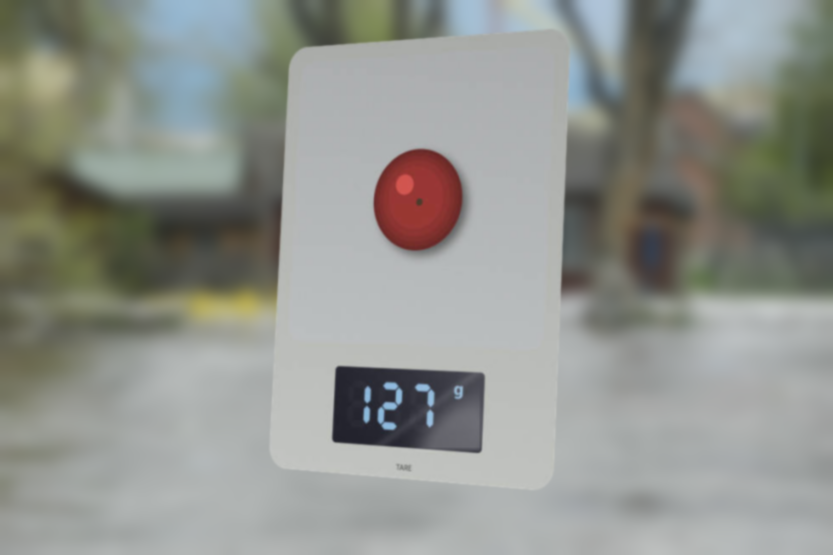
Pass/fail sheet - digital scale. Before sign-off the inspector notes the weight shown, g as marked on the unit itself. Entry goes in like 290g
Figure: 127g
